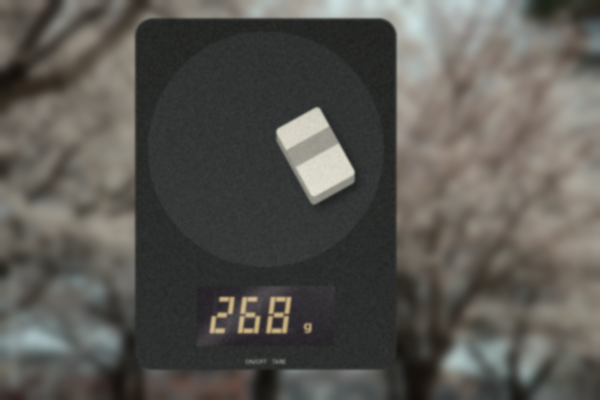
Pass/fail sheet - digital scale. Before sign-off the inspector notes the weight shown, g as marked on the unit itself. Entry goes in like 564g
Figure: 268g
